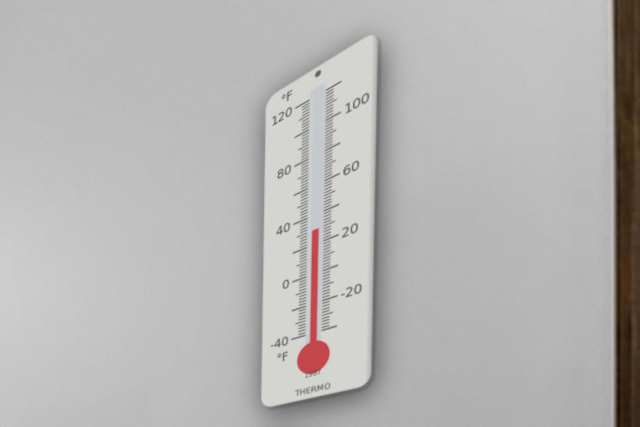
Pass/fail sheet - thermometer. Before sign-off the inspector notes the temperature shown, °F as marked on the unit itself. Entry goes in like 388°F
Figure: 30°F
